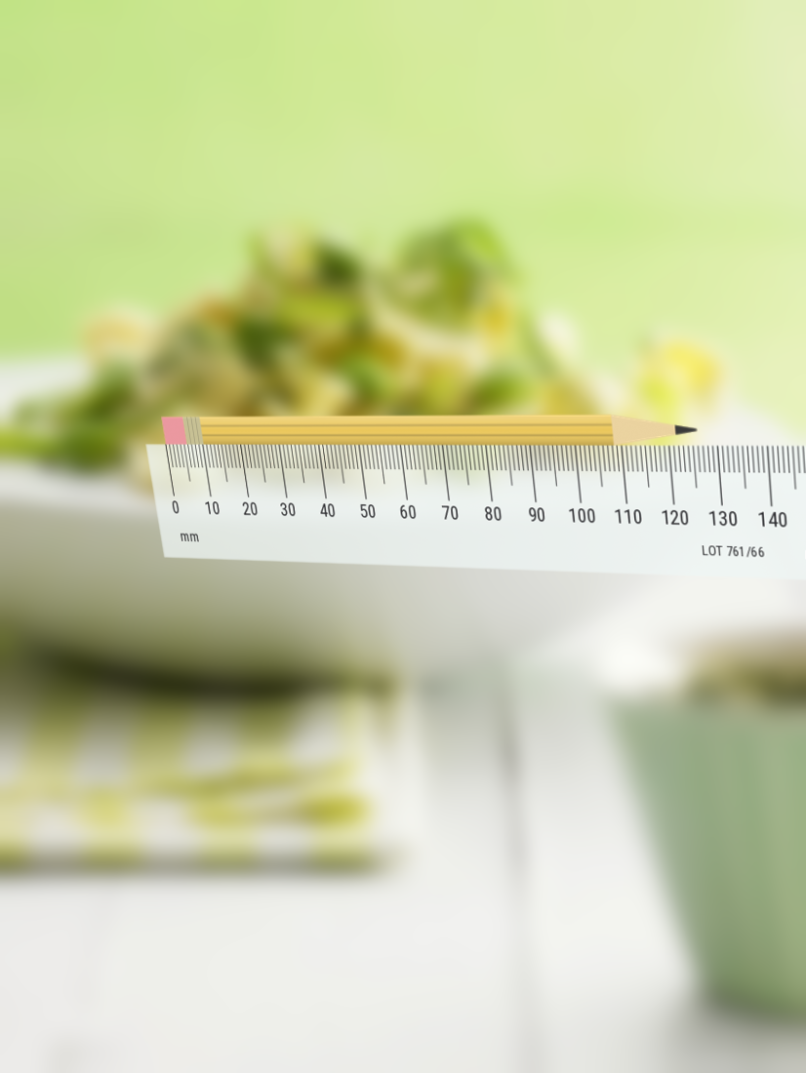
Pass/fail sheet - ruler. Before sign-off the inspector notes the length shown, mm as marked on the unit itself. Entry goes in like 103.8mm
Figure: 126mm
